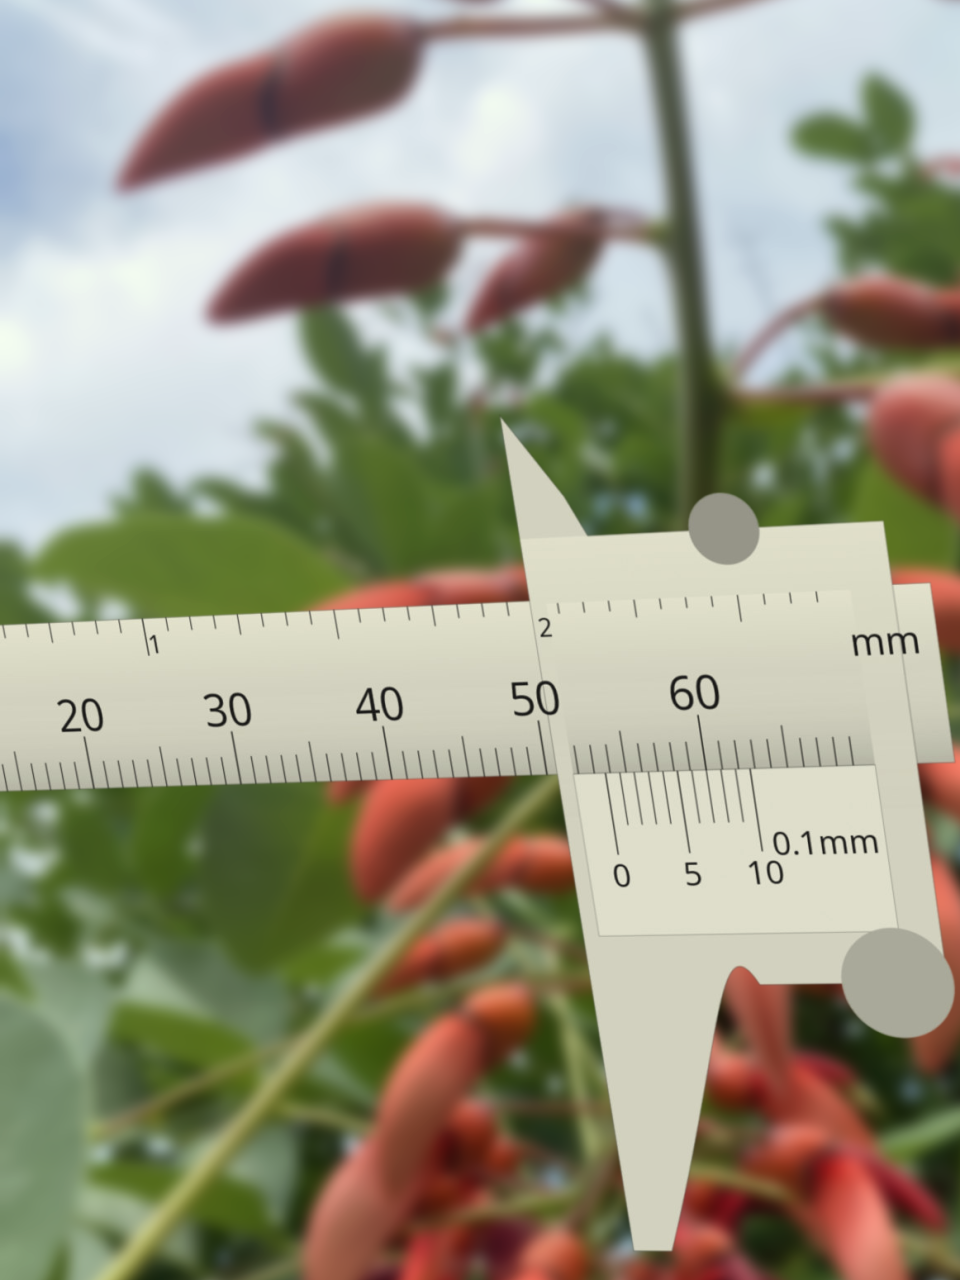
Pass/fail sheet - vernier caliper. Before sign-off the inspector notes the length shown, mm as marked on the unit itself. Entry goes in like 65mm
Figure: 53.7mm
